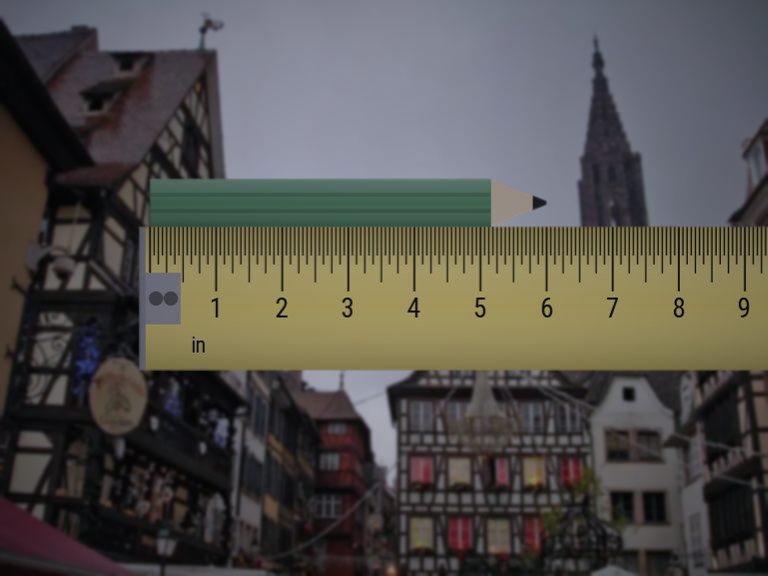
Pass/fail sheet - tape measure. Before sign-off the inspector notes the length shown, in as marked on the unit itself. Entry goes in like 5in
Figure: 6in
